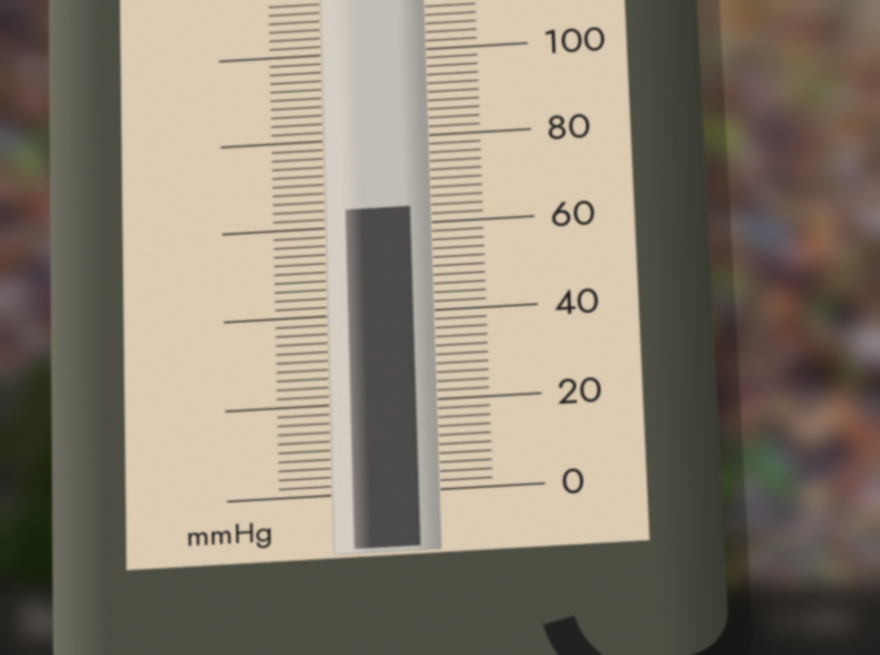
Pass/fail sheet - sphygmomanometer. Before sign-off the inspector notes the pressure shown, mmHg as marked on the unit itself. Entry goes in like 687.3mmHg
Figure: 64mmHg
